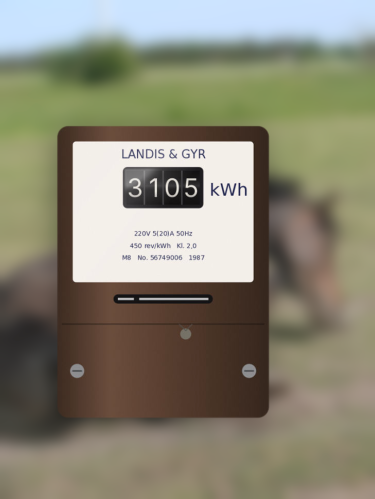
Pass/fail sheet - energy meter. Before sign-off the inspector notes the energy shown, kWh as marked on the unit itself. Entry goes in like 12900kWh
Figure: 3105kWh
